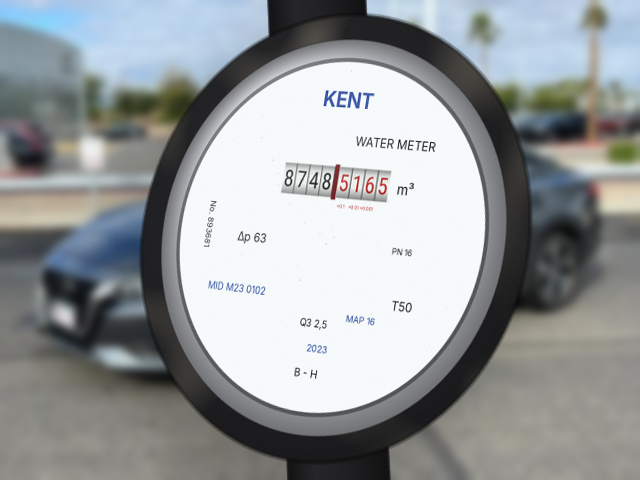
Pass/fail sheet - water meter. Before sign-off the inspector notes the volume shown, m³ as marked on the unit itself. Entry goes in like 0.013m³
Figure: 8748.5165m³
